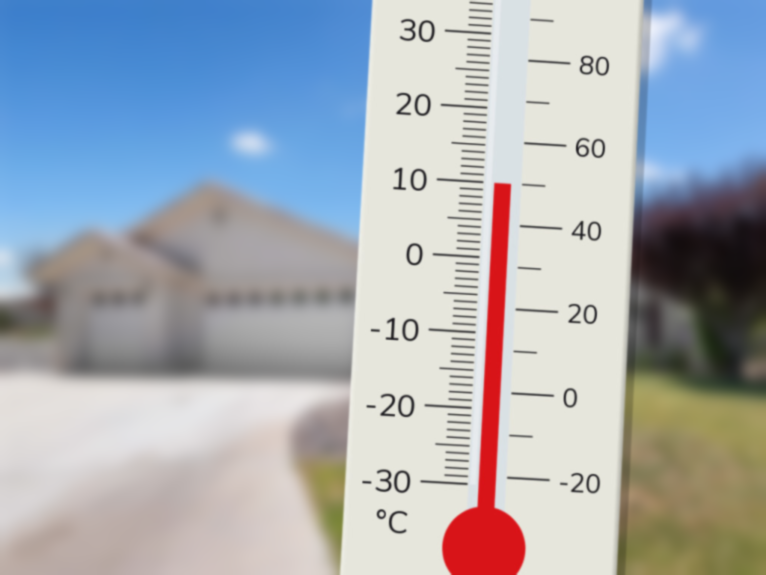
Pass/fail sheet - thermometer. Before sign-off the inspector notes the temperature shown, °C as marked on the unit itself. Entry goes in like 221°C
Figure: 10°C
